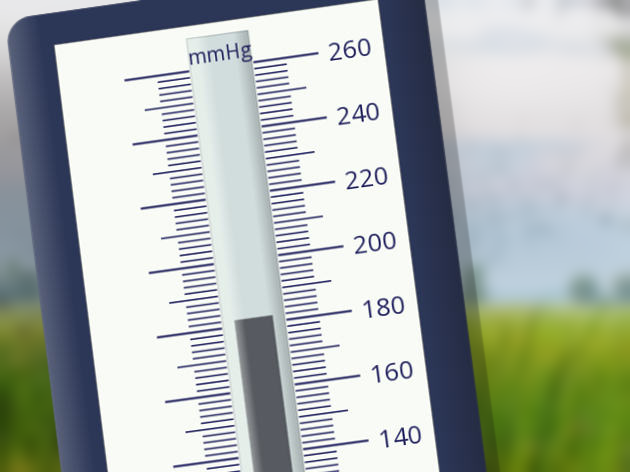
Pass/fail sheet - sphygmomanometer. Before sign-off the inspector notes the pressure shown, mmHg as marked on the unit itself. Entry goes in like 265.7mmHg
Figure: 182mmHg
